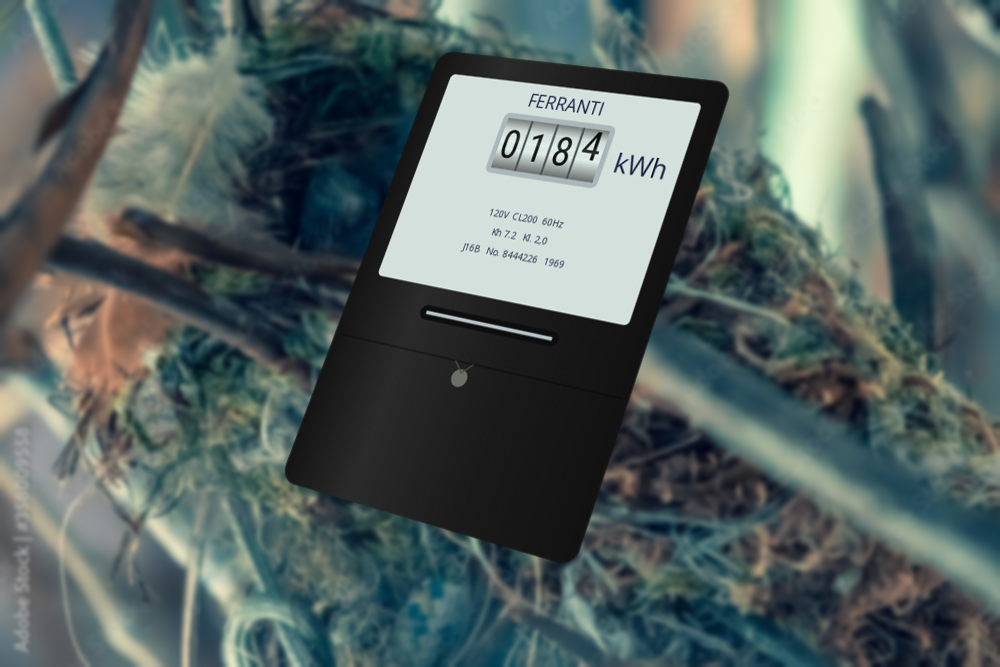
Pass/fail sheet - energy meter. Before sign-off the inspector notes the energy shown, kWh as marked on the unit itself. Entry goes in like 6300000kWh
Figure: 184kWh
